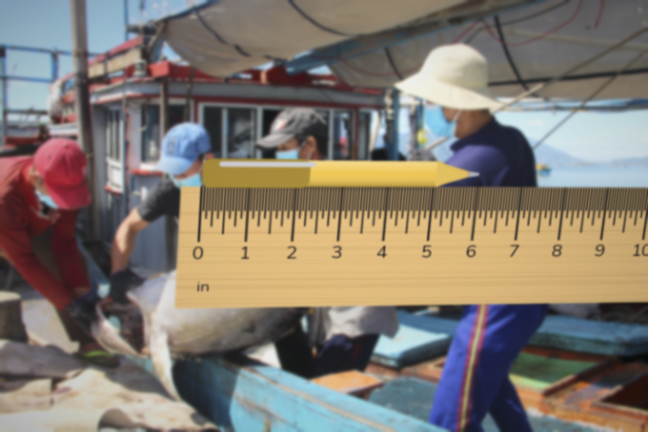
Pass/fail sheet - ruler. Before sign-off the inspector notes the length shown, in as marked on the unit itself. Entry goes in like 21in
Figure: 6in
